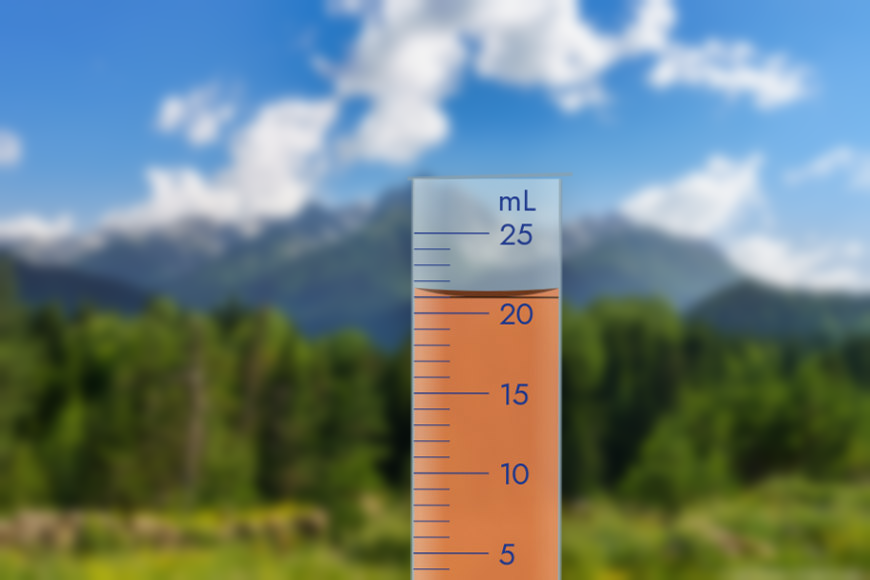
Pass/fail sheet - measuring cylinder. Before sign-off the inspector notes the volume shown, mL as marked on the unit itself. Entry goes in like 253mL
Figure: 21mL
